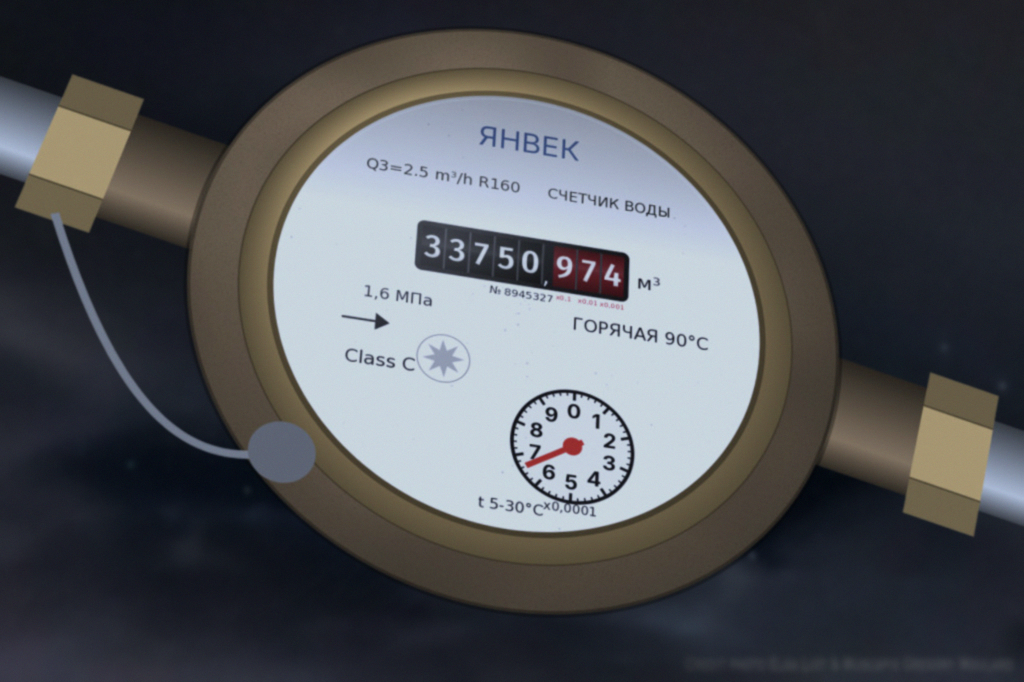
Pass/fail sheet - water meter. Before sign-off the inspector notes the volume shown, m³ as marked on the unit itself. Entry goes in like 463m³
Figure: 33750.9746m³
